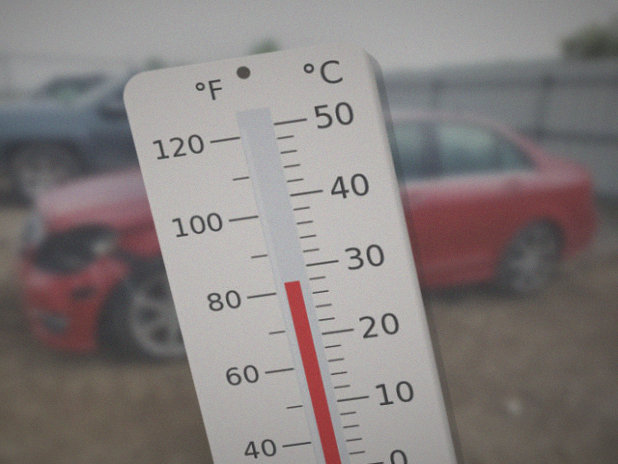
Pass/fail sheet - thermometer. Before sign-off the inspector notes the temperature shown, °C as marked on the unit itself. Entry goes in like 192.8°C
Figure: 28°C
